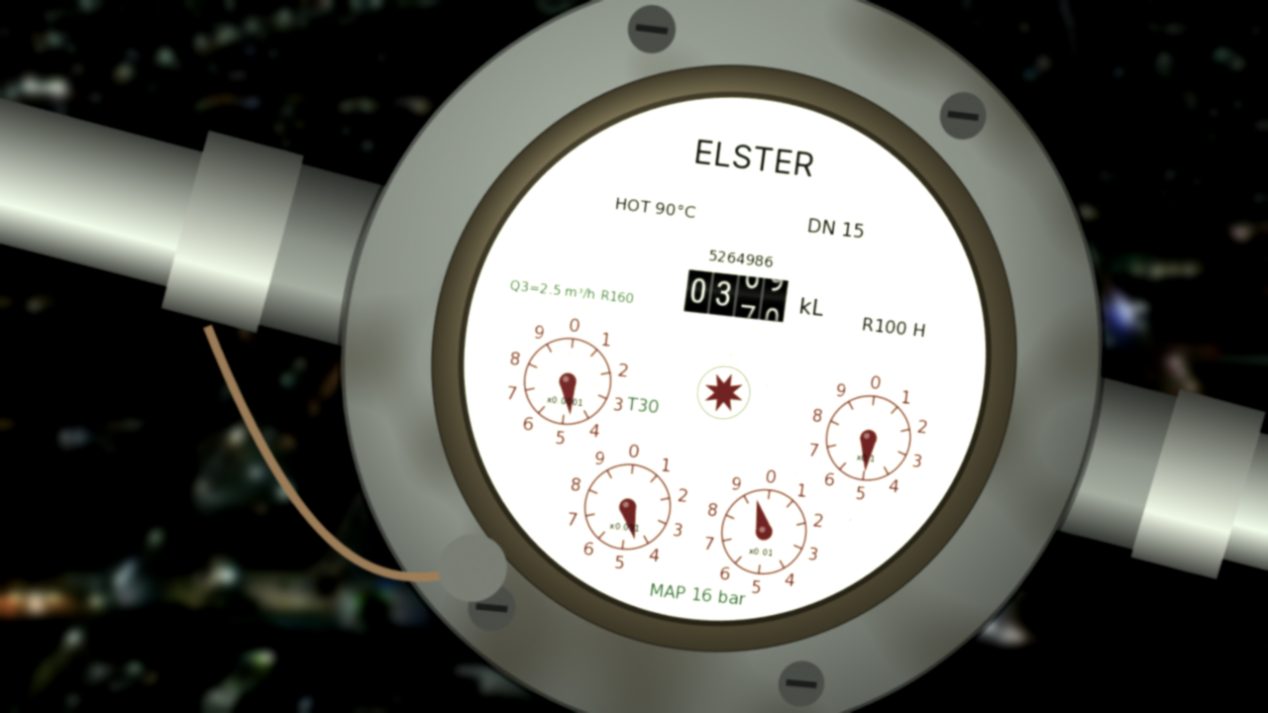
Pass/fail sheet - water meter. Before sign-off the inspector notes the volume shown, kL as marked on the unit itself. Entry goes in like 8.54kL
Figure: 369.4944kL
